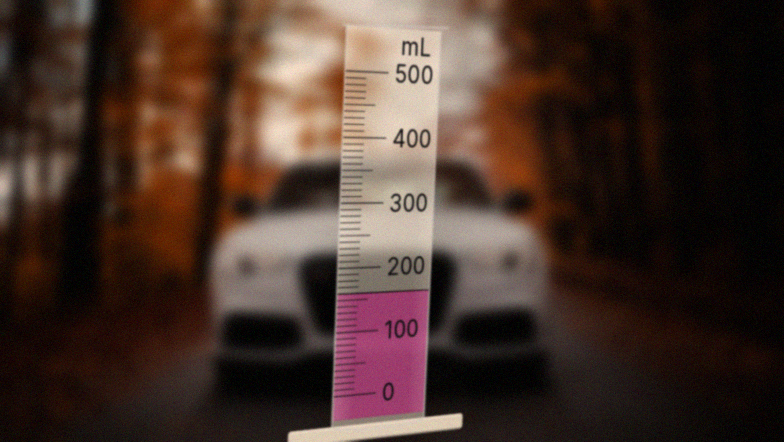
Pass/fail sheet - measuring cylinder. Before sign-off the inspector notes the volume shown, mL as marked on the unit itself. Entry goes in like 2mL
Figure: 160mL
